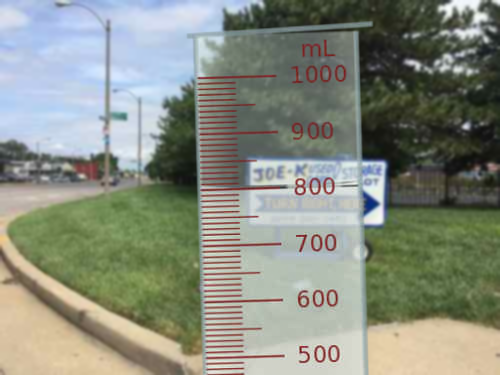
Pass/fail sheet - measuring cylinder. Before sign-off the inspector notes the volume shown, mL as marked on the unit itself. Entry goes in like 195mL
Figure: 800mL
